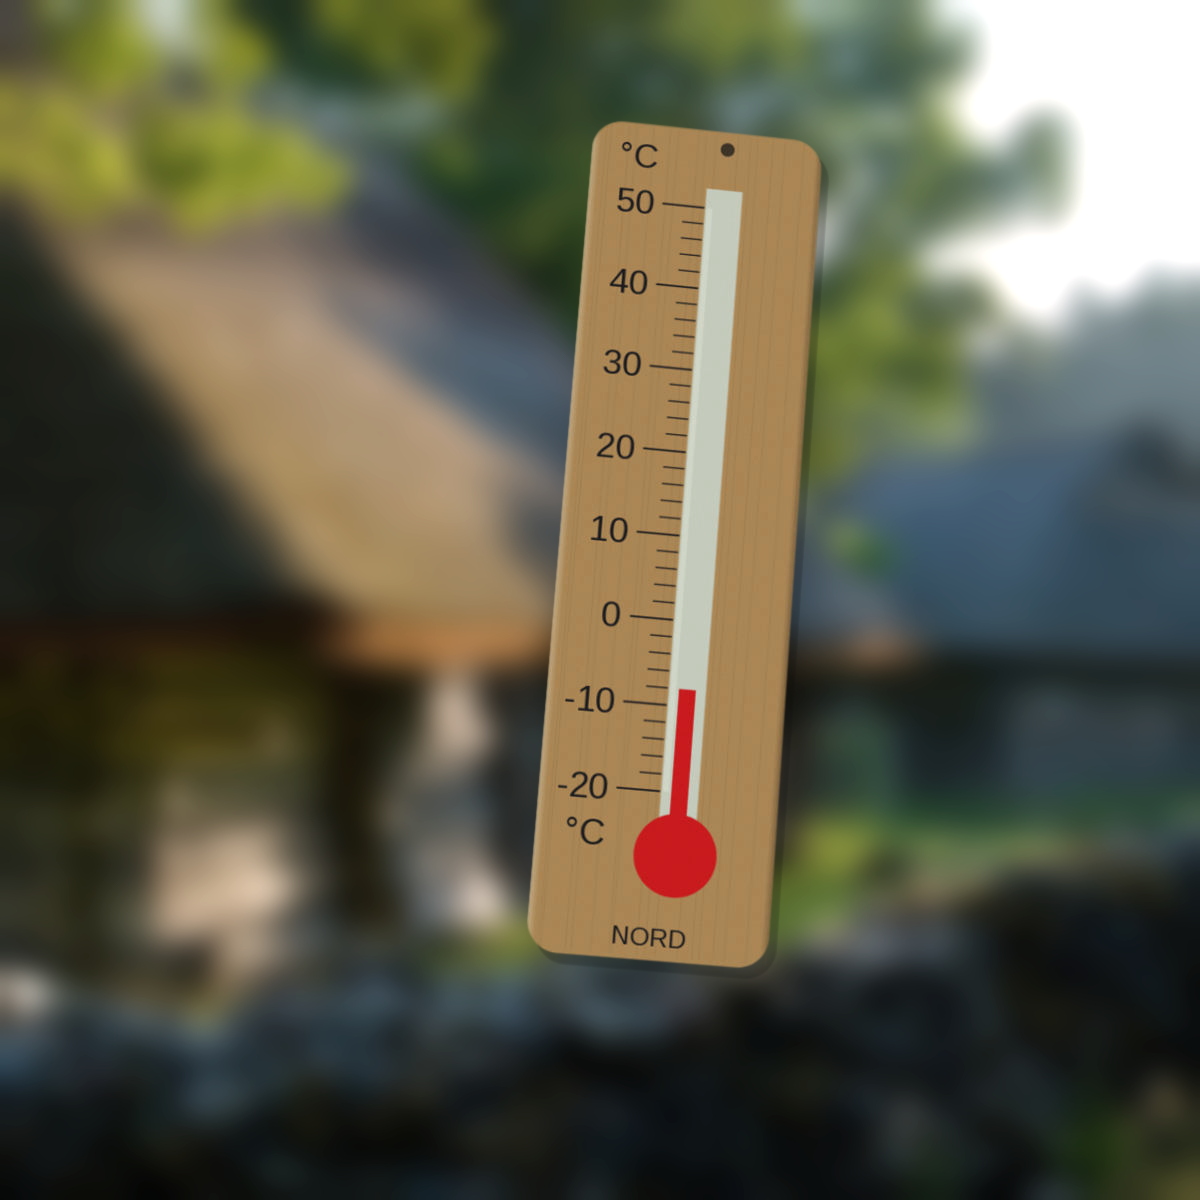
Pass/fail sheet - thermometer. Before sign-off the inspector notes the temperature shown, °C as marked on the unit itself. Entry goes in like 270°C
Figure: -8°C
